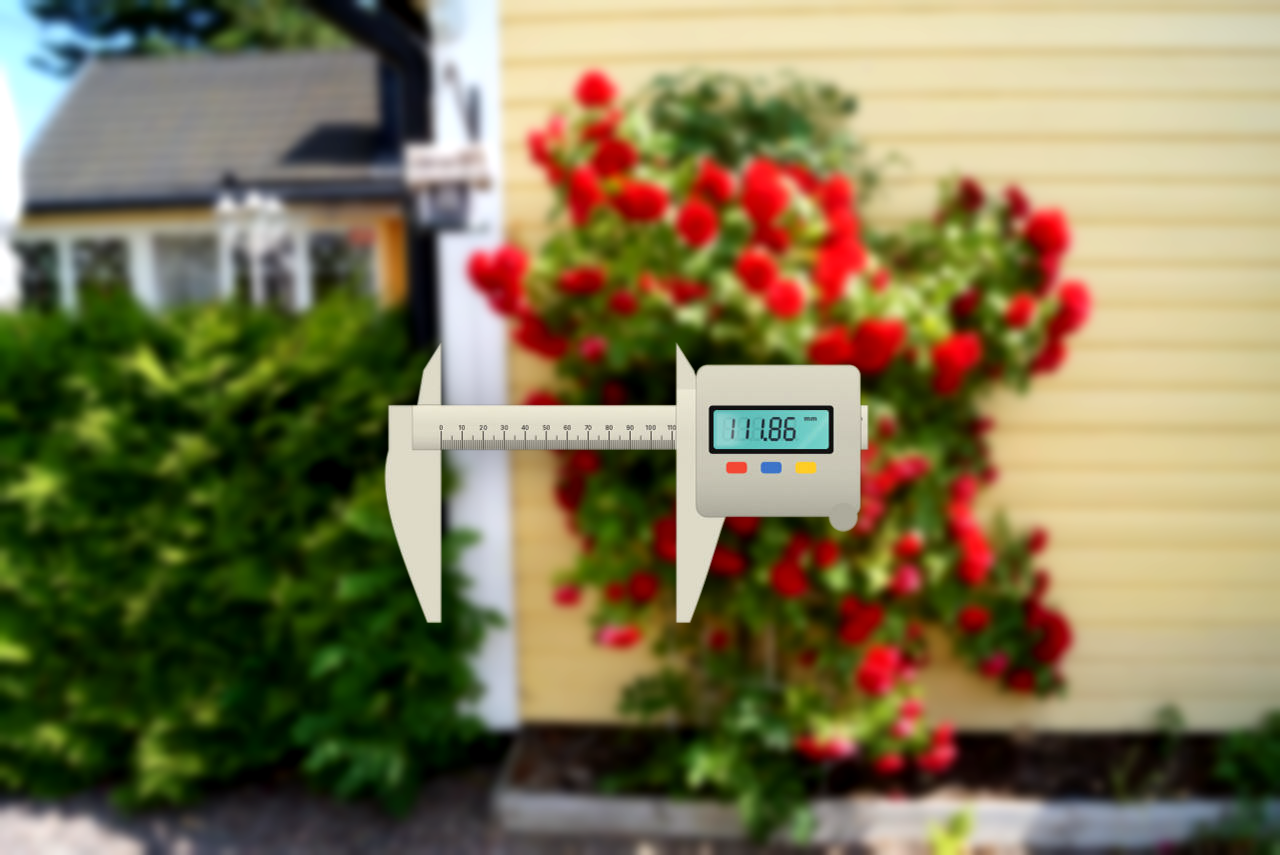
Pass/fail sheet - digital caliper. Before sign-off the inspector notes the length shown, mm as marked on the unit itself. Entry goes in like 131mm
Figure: 111.86mm
